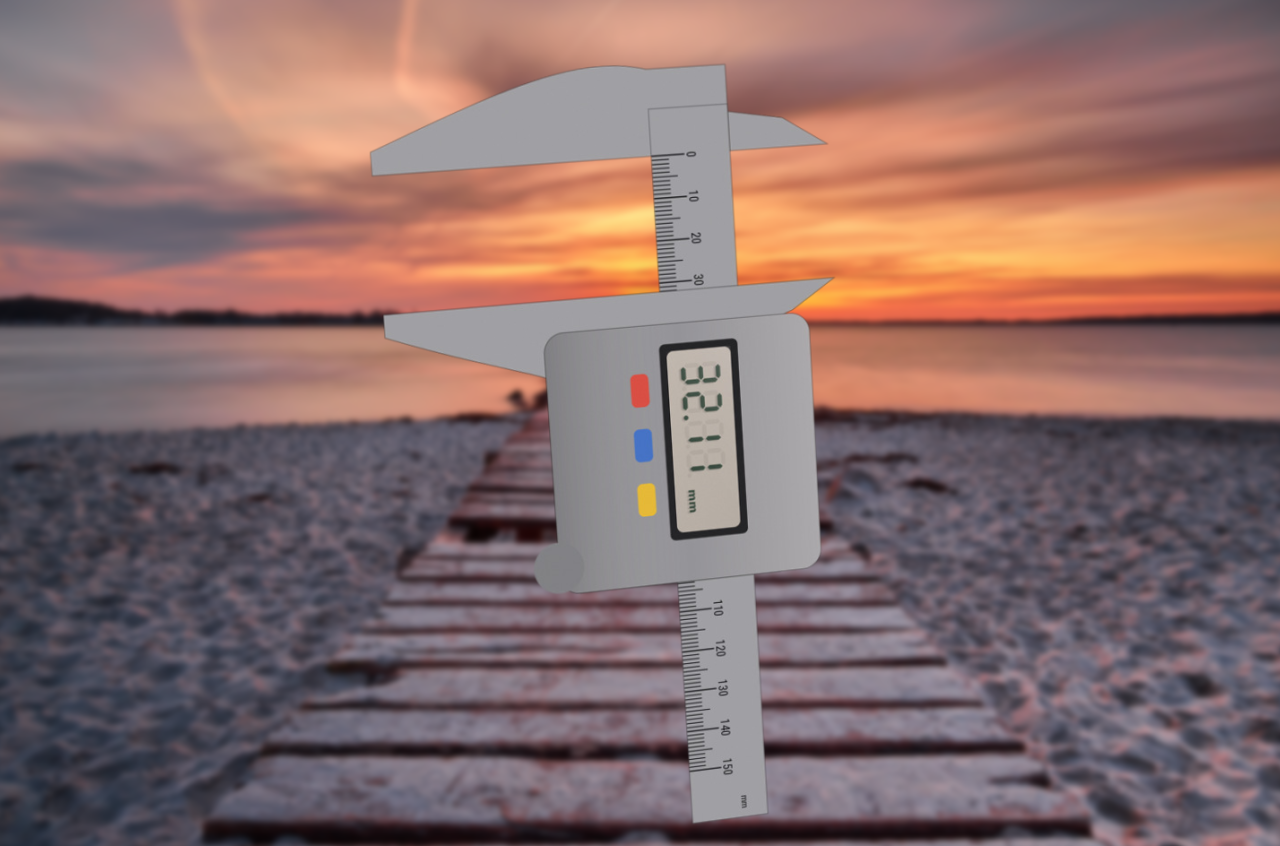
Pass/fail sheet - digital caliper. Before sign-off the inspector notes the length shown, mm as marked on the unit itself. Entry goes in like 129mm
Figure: 32.11mm
